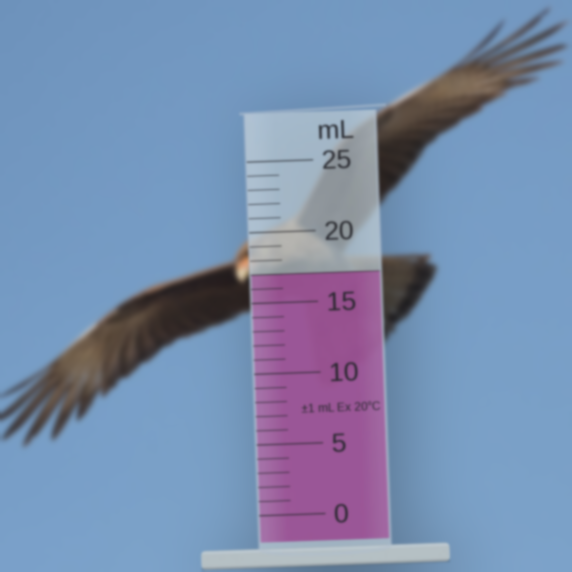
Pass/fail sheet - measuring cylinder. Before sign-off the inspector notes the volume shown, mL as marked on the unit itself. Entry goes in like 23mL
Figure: 17mL
